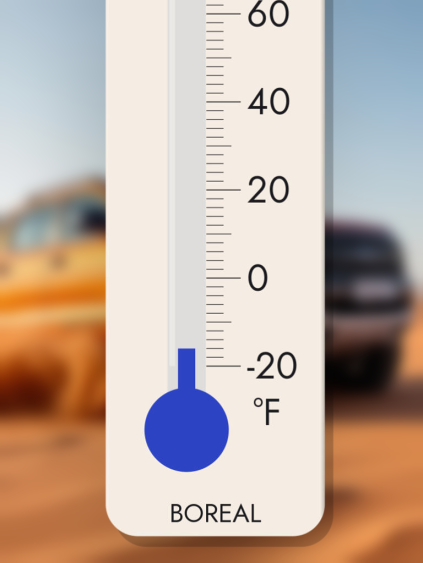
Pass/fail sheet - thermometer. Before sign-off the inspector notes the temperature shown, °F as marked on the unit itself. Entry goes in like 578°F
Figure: -16°F
